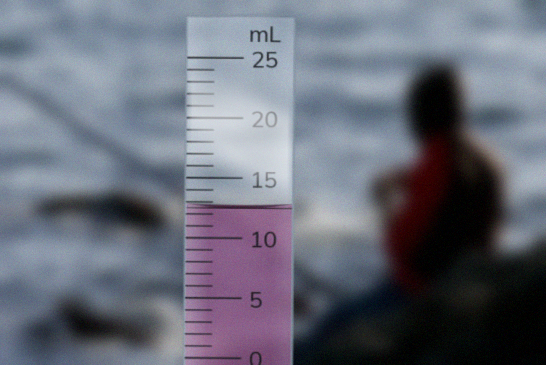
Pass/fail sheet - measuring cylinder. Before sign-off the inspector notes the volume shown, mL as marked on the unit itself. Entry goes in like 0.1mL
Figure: 12.5mL
